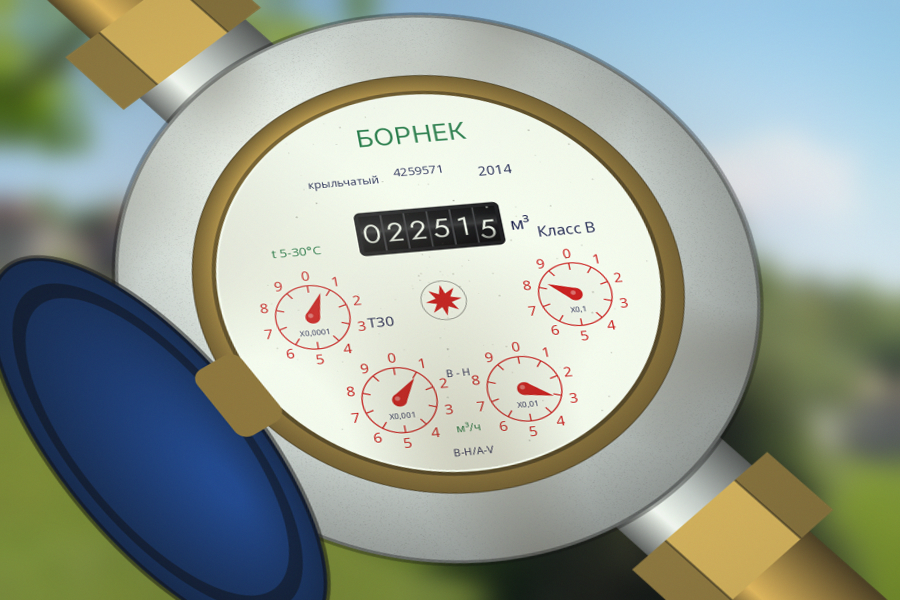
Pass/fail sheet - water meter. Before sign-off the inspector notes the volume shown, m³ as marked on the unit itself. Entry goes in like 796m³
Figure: 22514.8310m³
